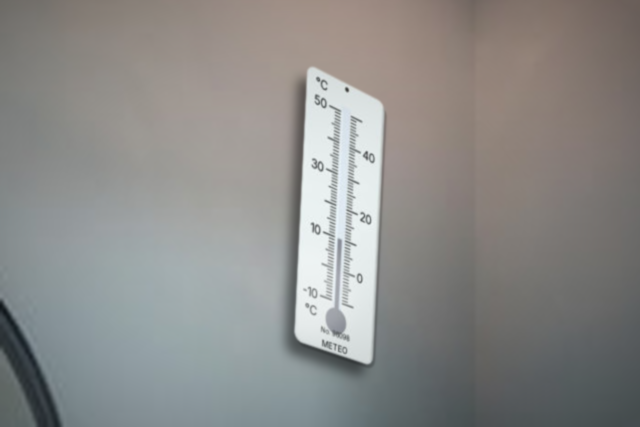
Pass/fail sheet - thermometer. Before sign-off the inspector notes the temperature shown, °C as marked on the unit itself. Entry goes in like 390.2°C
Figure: 10°C
